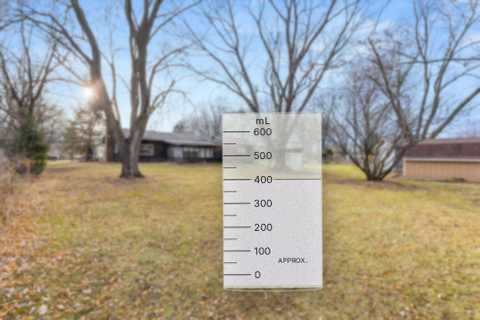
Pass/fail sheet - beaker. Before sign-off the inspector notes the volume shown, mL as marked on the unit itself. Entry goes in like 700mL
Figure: 400mL
